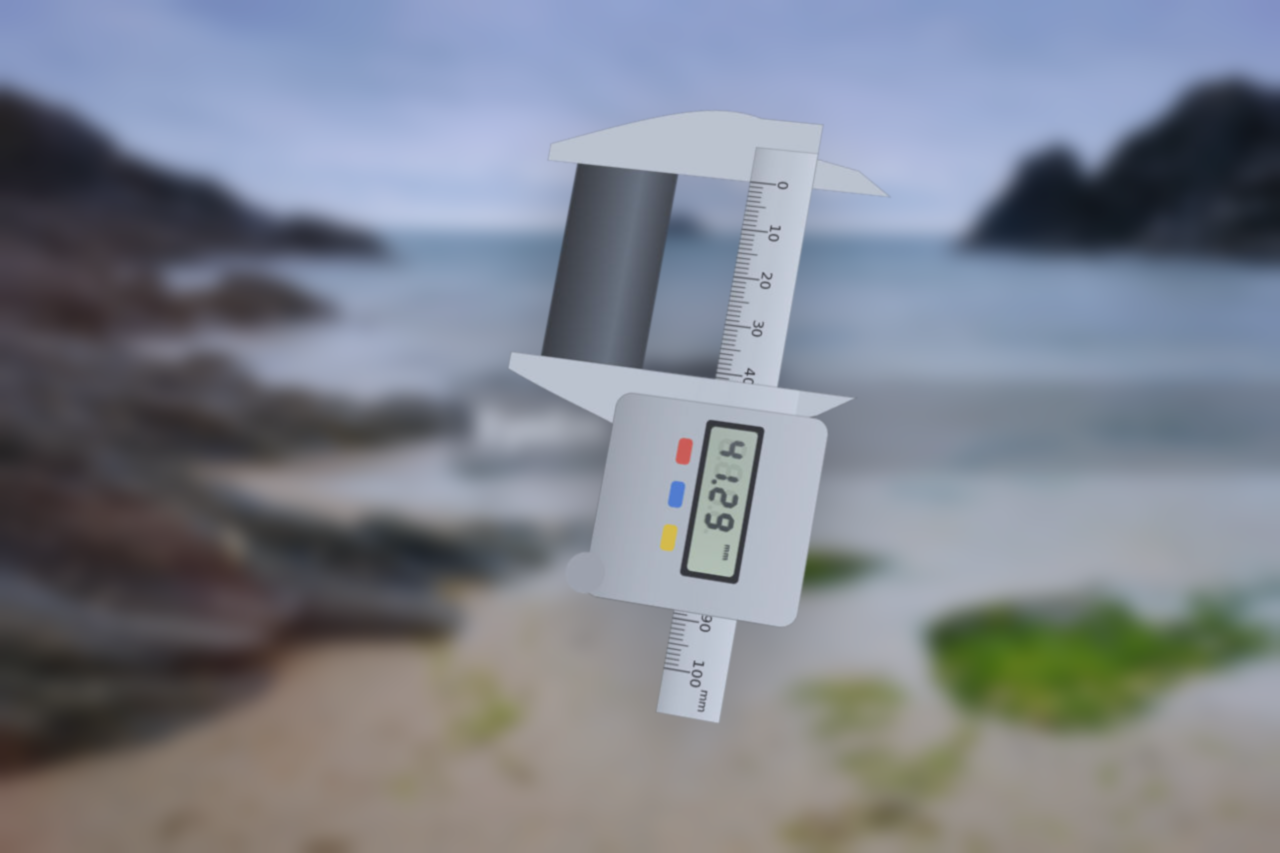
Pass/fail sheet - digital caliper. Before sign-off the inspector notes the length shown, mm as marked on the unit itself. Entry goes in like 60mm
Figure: 41.29mm
